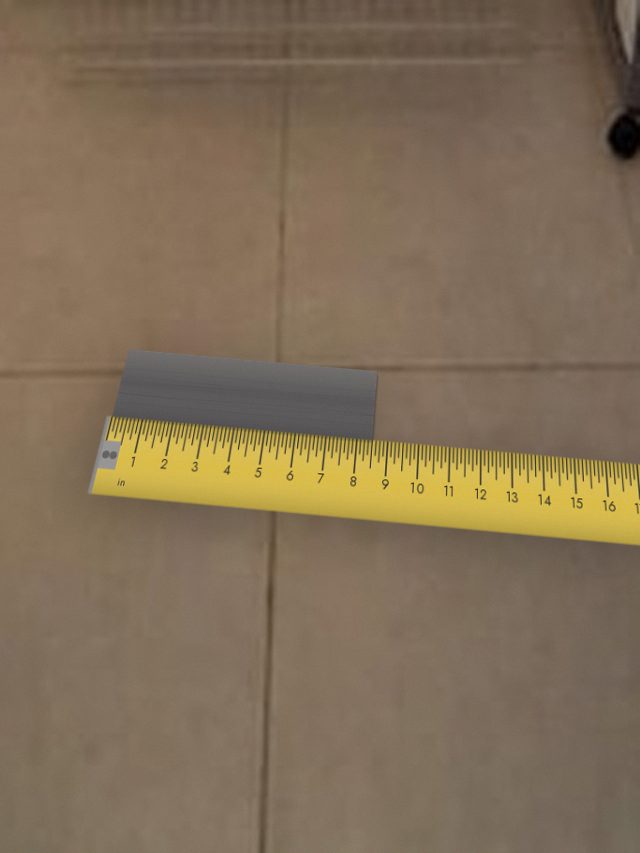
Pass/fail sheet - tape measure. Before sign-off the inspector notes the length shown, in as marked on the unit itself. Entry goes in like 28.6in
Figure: 8.5in
